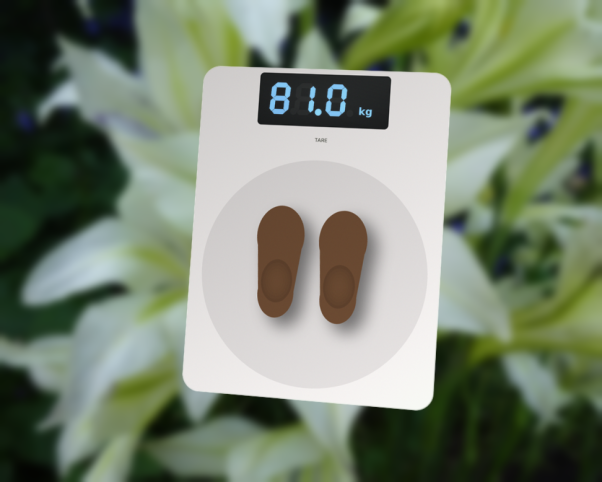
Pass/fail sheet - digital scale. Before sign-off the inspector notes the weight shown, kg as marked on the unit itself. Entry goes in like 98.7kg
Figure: 81.0kg
